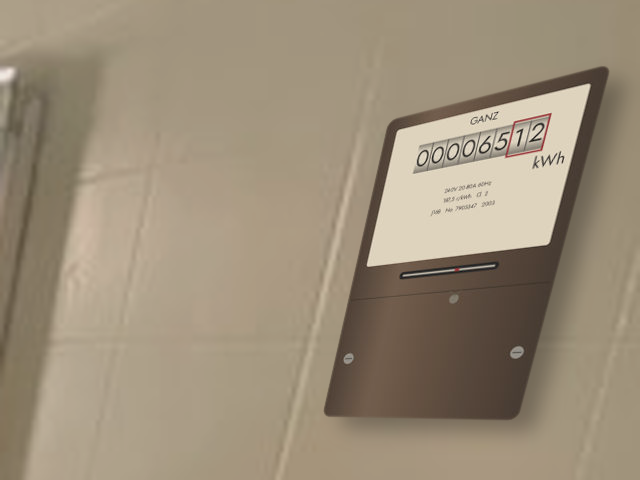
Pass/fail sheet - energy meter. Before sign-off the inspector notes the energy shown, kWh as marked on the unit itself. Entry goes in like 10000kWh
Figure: 65.12kWh
